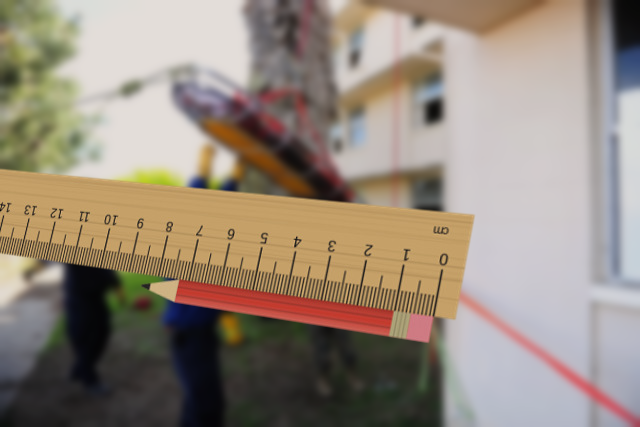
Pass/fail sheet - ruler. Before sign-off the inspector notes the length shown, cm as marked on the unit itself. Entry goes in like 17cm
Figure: 8.5cm
